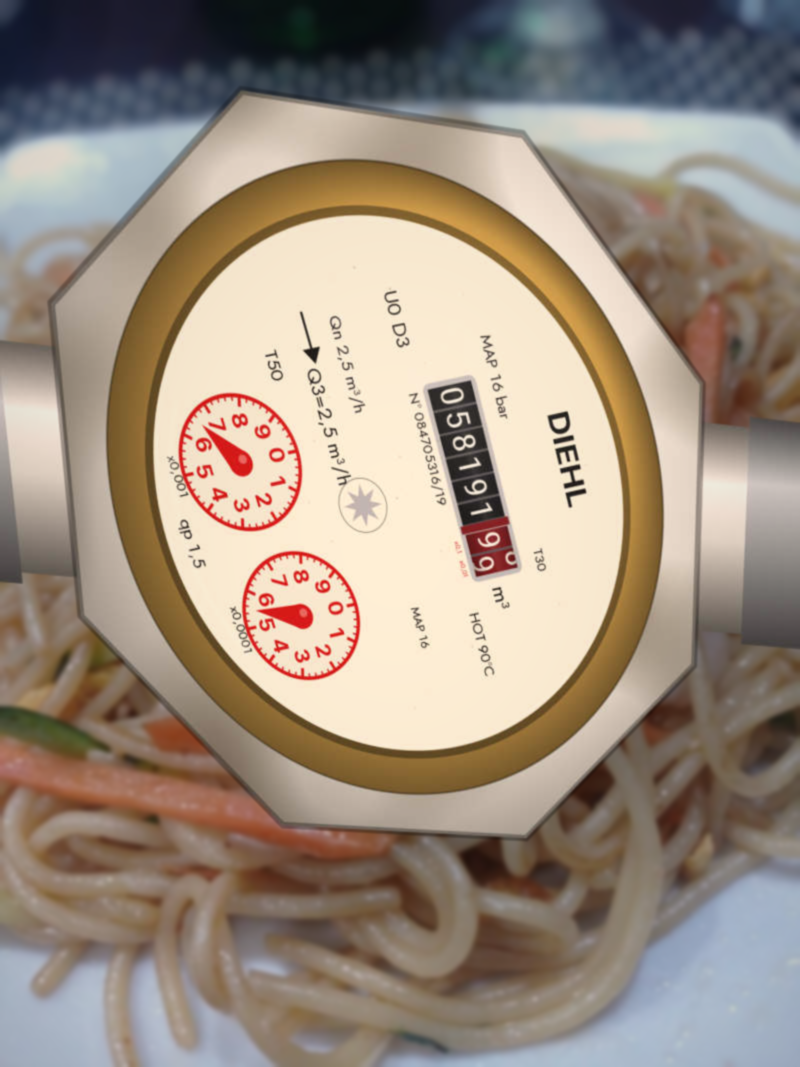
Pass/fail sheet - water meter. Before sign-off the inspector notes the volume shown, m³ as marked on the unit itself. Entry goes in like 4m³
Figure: 58191.9865m³
